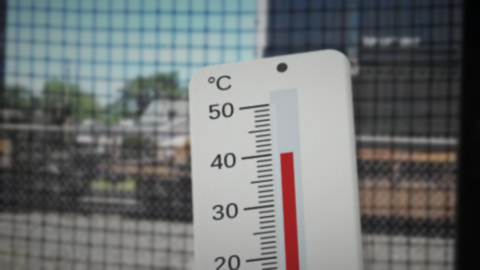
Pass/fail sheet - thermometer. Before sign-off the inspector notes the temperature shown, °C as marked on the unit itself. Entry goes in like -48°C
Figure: 40°C
